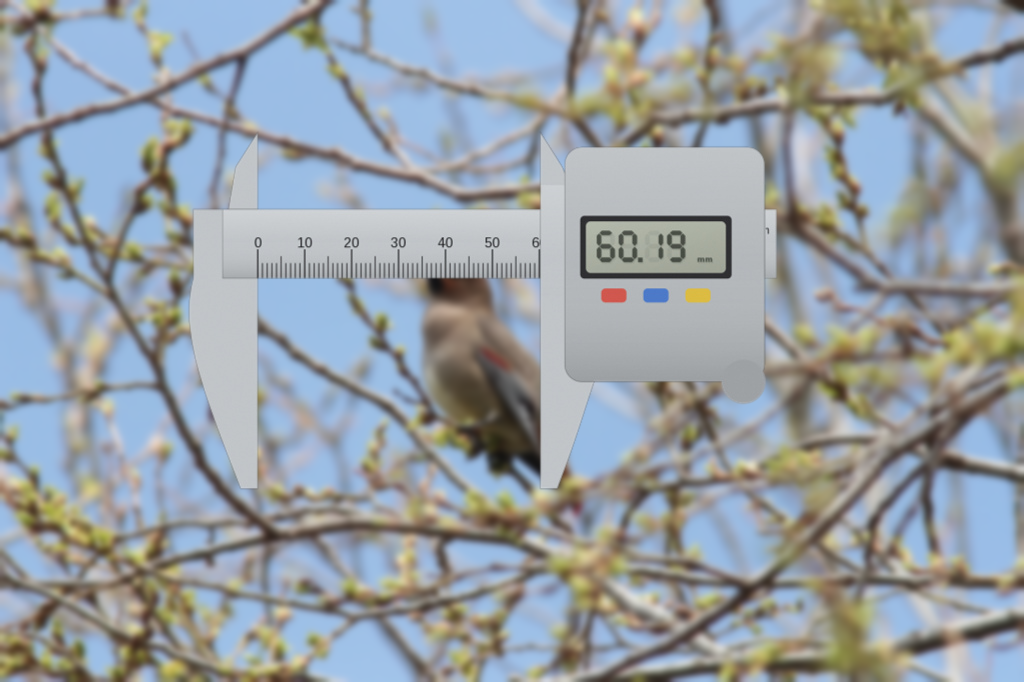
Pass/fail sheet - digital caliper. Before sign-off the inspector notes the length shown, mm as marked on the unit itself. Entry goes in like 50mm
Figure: 60.19mm
